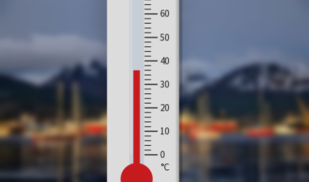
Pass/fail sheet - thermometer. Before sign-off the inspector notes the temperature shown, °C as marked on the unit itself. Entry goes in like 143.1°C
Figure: 36°C
